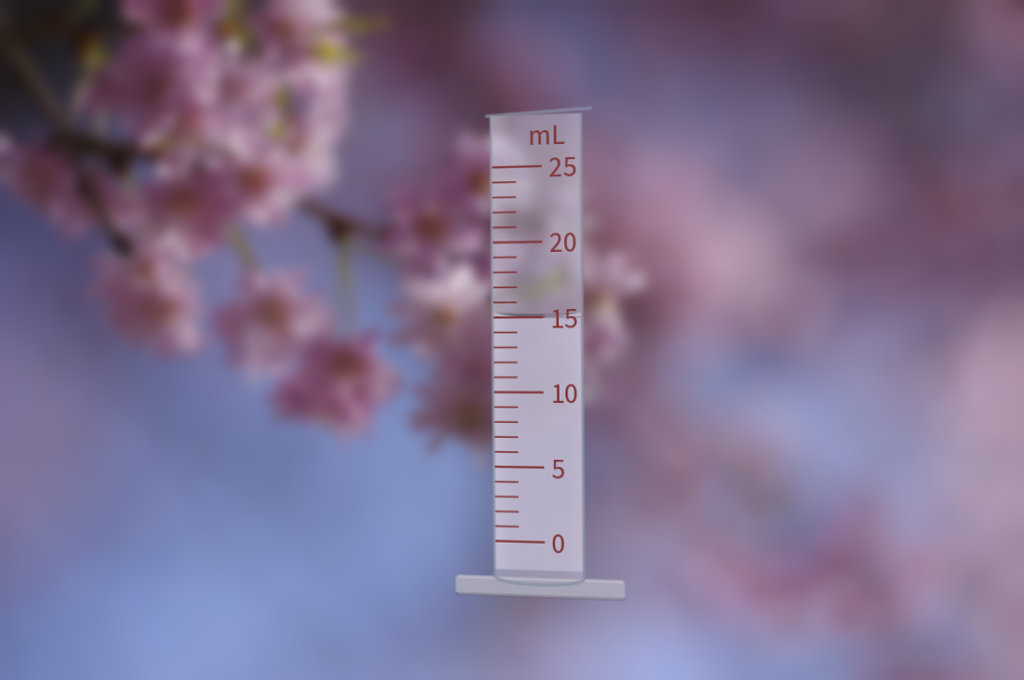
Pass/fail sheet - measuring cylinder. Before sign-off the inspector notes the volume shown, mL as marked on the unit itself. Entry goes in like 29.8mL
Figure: 15mL
